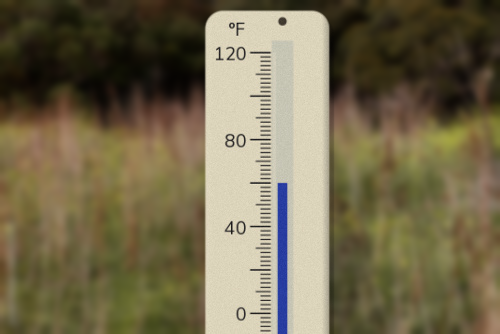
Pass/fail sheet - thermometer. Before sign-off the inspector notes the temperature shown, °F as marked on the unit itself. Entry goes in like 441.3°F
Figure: 60°F
